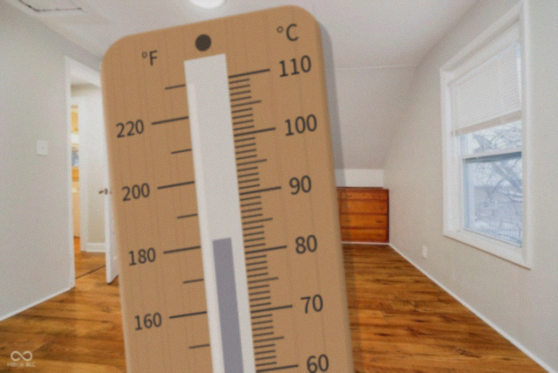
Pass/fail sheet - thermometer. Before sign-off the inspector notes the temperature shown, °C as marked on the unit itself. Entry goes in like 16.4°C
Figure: 83°C
